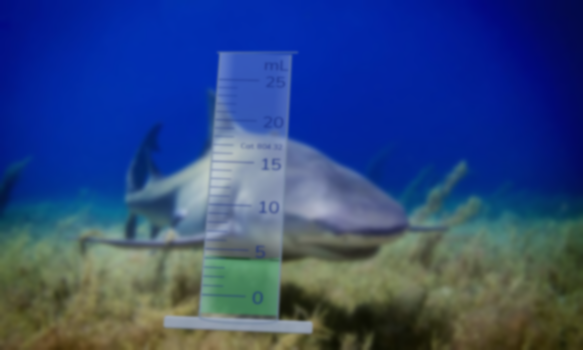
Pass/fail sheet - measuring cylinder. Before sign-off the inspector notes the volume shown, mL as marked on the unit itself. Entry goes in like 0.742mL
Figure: 4mL
